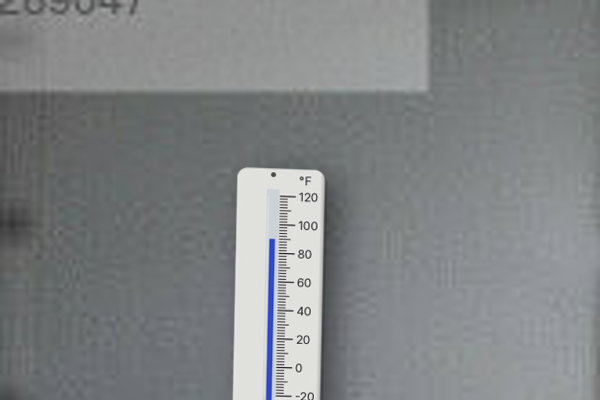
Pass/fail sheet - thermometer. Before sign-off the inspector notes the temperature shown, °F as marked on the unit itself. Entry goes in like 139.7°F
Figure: 90°F
